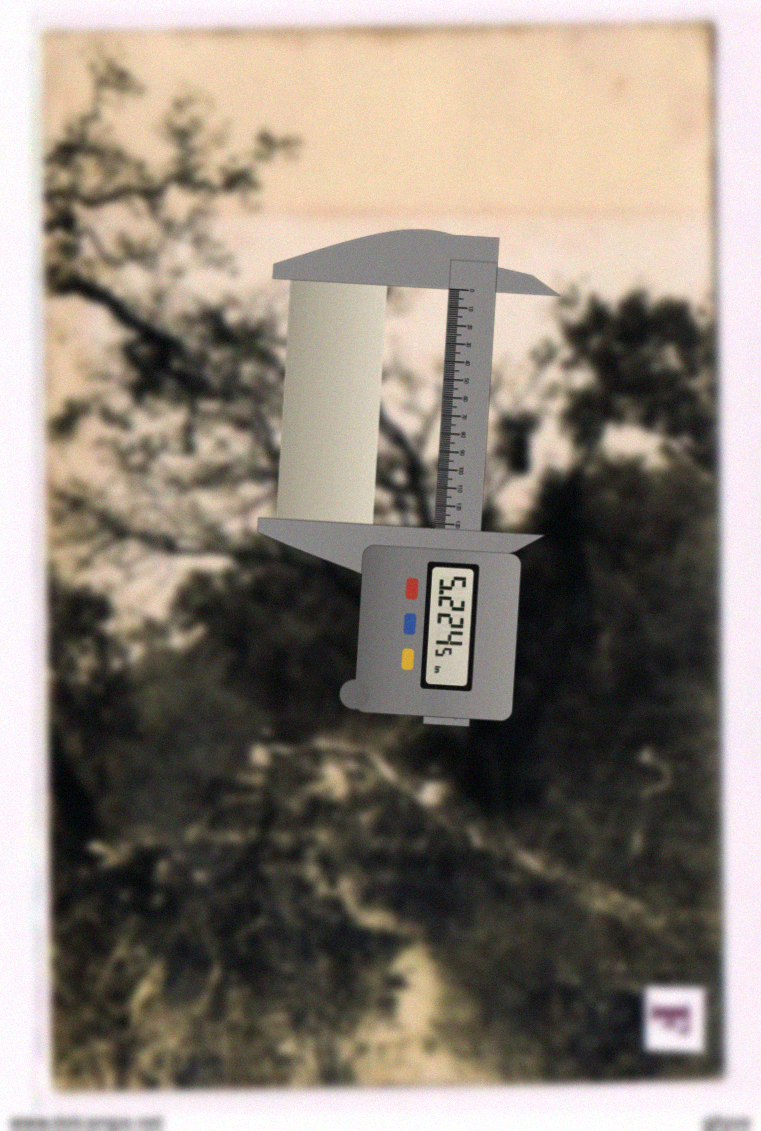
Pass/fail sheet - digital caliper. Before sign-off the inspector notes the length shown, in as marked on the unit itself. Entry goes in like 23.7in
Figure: 5.2245in
